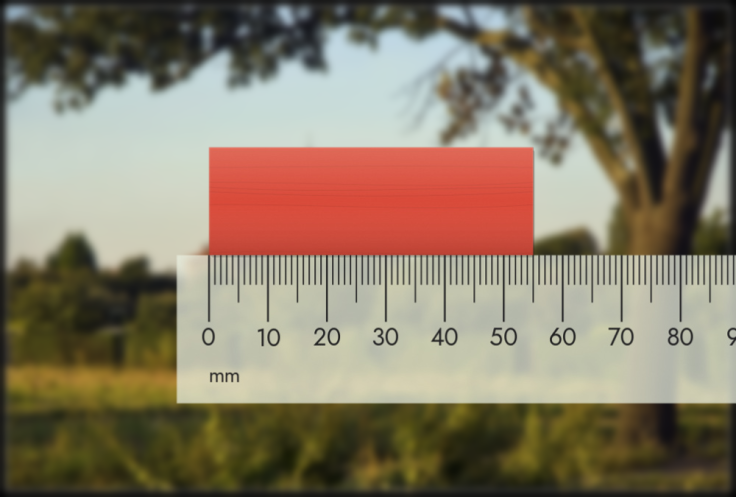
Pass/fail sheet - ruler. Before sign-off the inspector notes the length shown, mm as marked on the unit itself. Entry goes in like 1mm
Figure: 55mm
